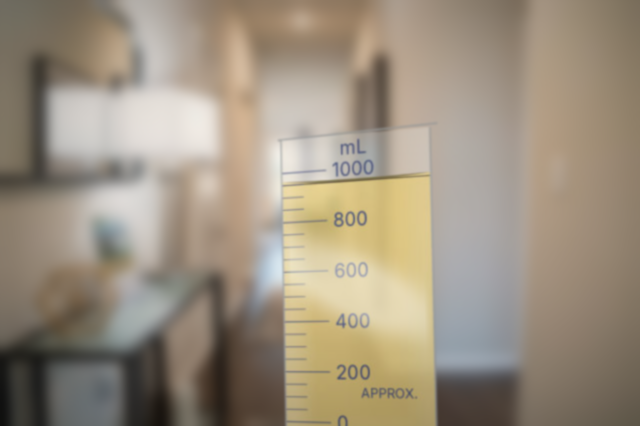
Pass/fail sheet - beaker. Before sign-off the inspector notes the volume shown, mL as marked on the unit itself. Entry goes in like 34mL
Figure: 950mL
